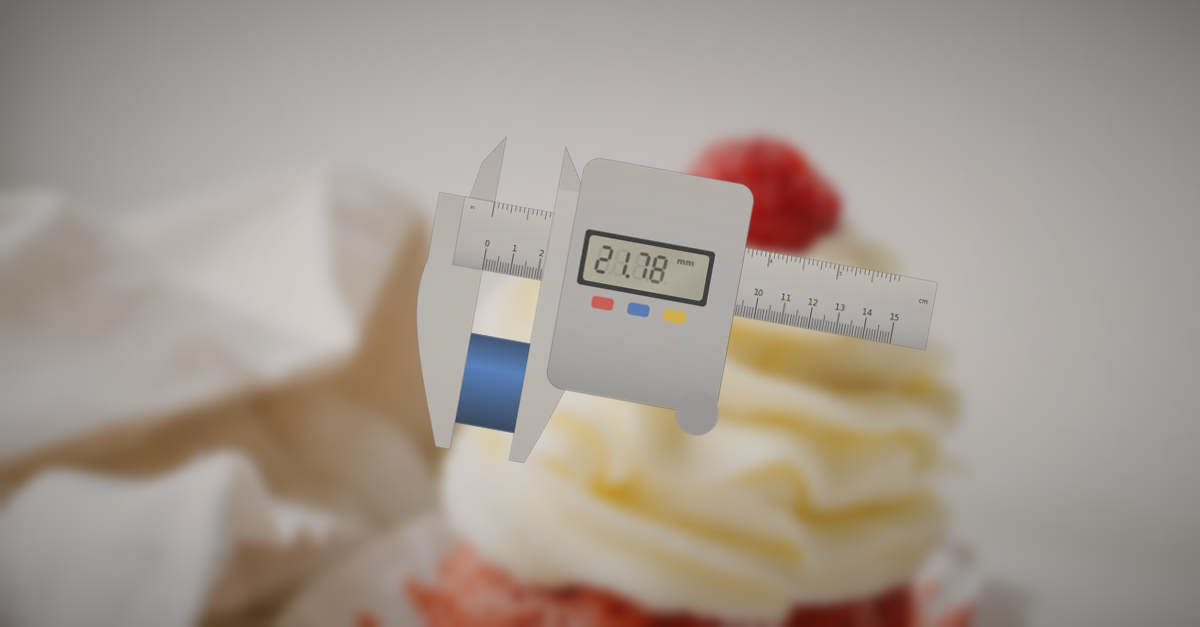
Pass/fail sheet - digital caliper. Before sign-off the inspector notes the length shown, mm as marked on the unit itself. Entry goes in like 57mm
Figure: 21.78mm
